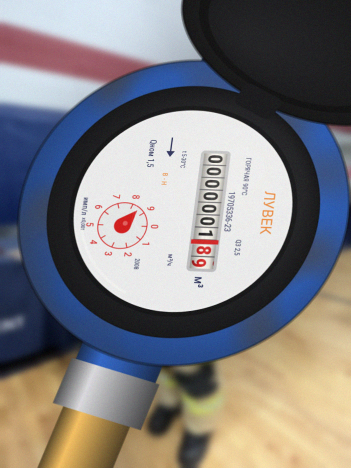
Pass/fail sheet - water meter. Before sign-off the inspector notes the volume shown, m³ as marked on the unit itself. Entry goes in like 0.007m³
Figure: 1.888m³
